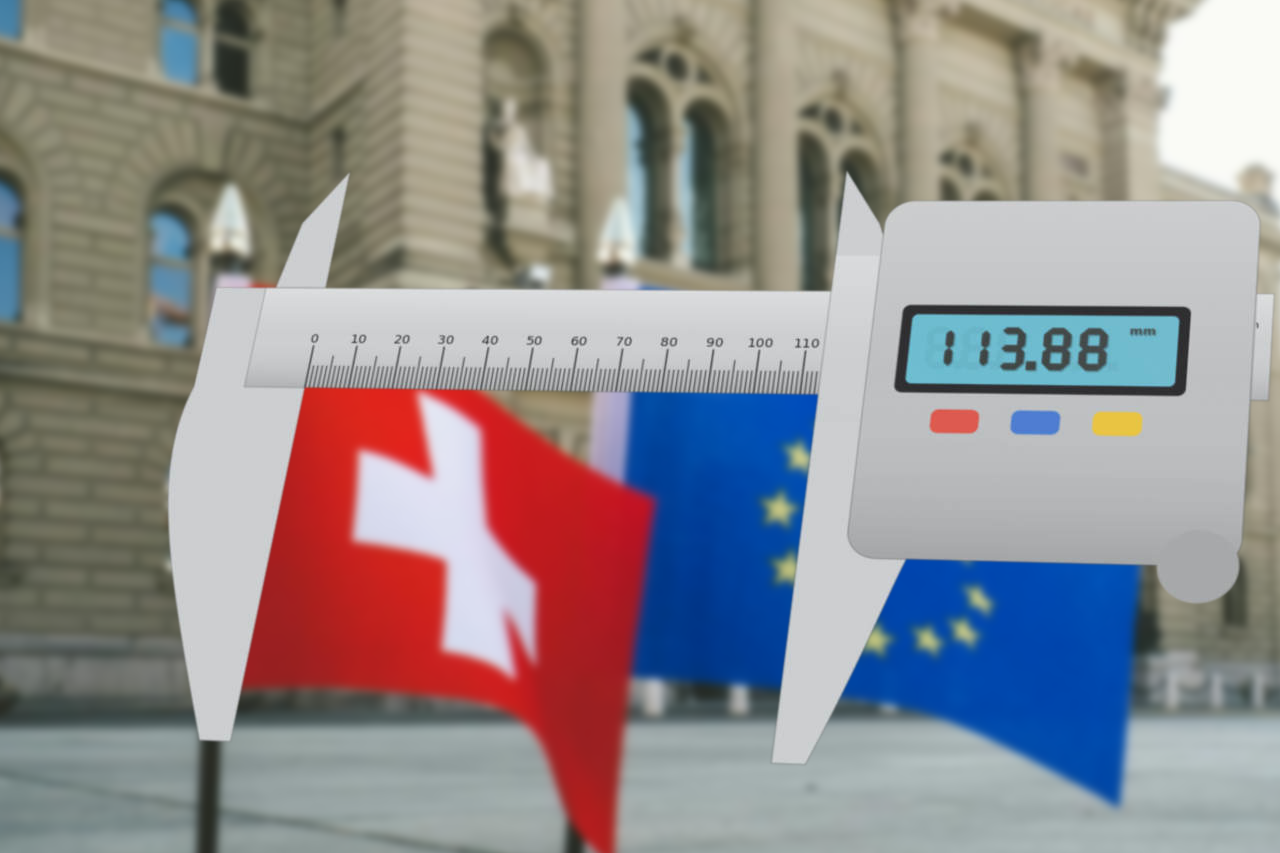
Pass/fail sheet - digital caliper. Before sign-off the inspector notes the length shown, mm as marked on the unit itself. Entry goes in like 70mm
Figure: 113.88mm
